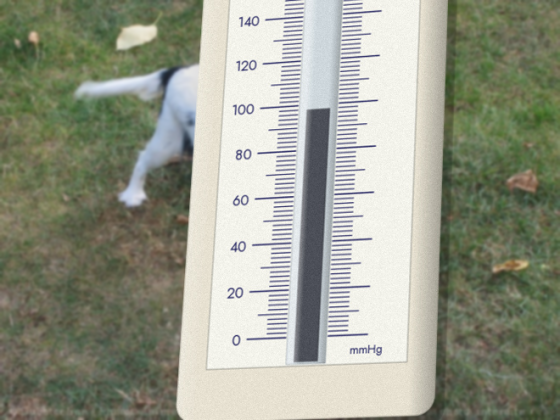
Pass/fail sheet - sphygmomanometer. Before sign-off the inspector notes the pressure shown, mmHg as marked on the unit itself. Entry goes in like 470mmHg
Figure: 98mmHg
